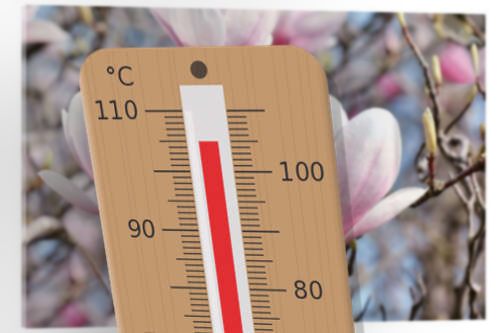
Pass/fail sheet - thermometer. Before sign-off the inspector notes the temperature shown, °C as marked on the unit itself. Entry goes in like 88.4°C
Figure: 105°C
